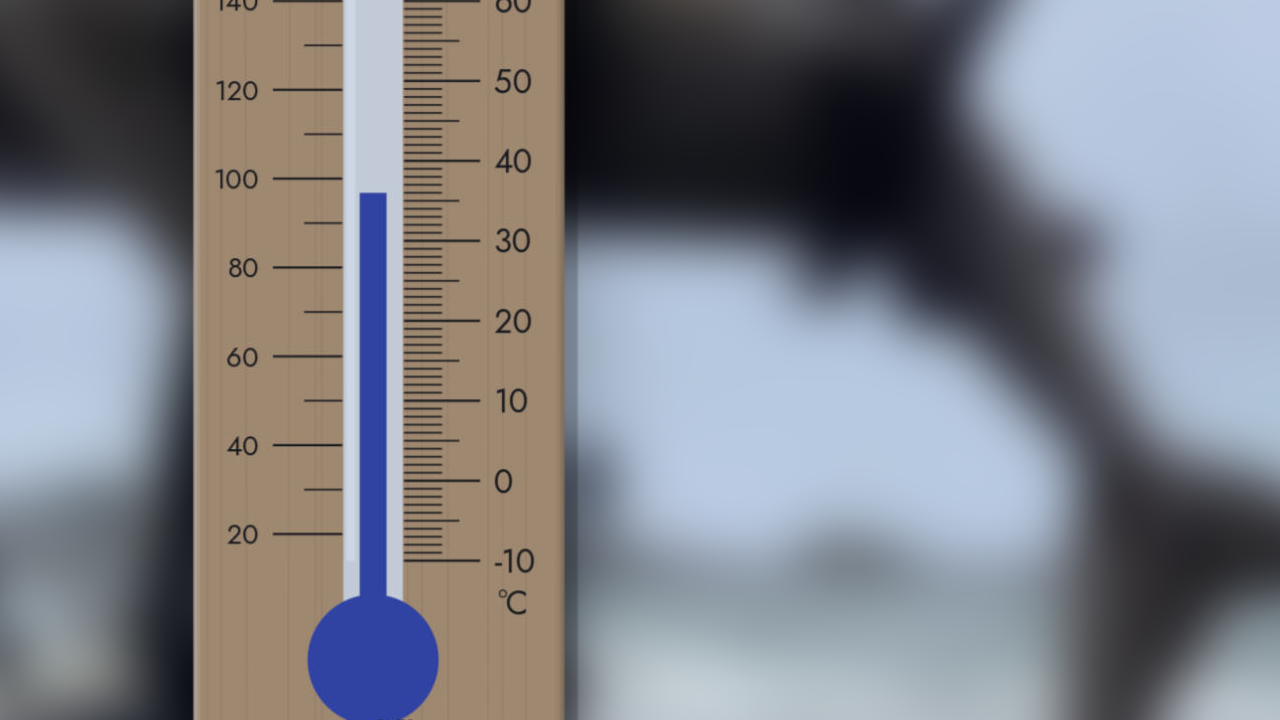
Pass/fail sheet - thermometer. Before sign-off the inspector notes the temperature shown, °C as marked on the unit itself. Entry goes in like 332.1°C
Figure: 36°C
